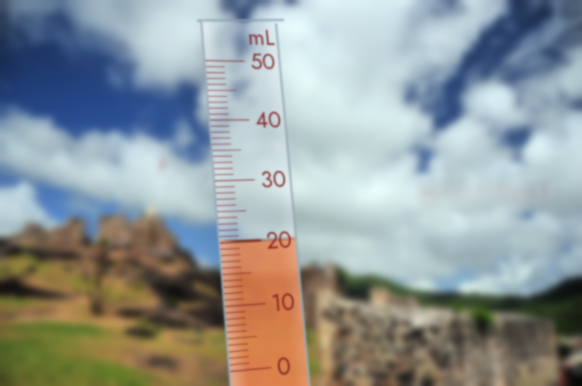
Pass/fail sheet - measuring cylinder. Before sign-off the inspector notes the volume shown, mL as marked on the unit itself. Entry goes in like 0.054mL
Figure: 20mL
